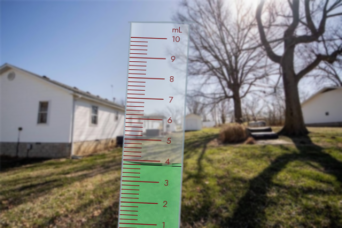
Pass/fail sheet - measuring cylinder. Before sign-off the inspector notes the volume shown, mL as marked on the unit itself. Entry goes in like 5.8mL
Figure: 3.8mL
